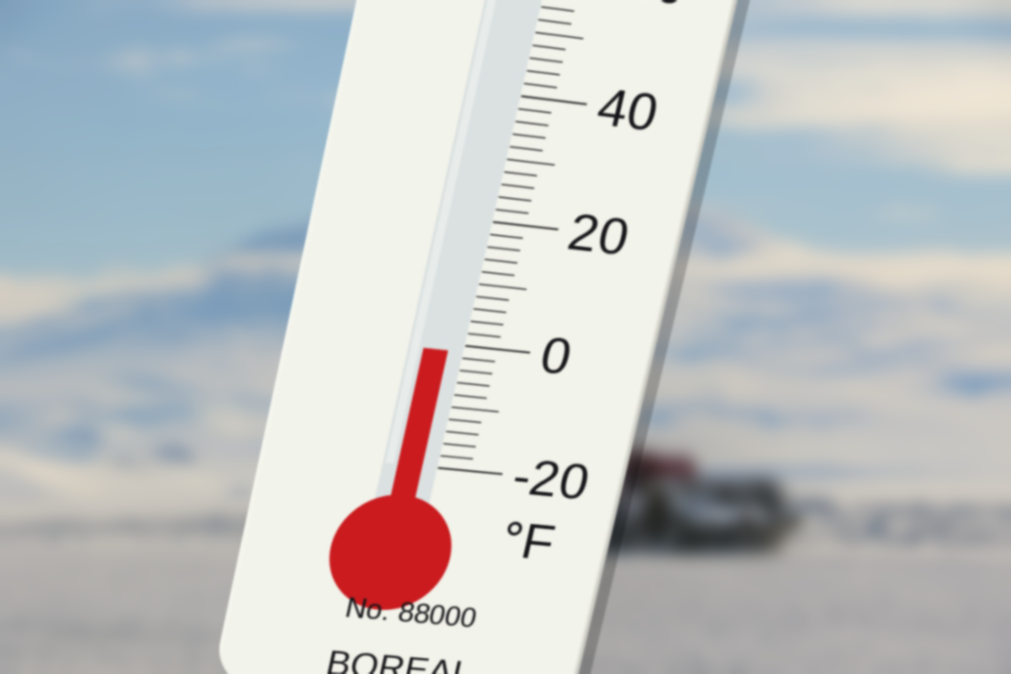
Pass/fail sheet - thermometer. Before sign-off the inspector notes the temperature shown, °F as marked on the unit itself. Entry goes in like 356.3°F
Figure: -1°F
